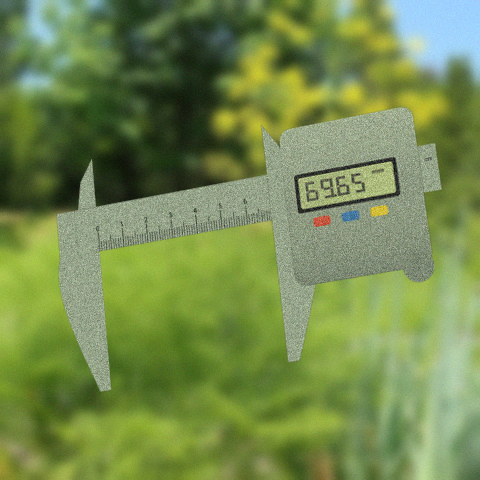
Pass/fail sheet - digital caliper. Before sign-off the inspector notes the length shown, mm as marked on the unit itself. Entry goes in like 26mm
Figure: 69.65mm
